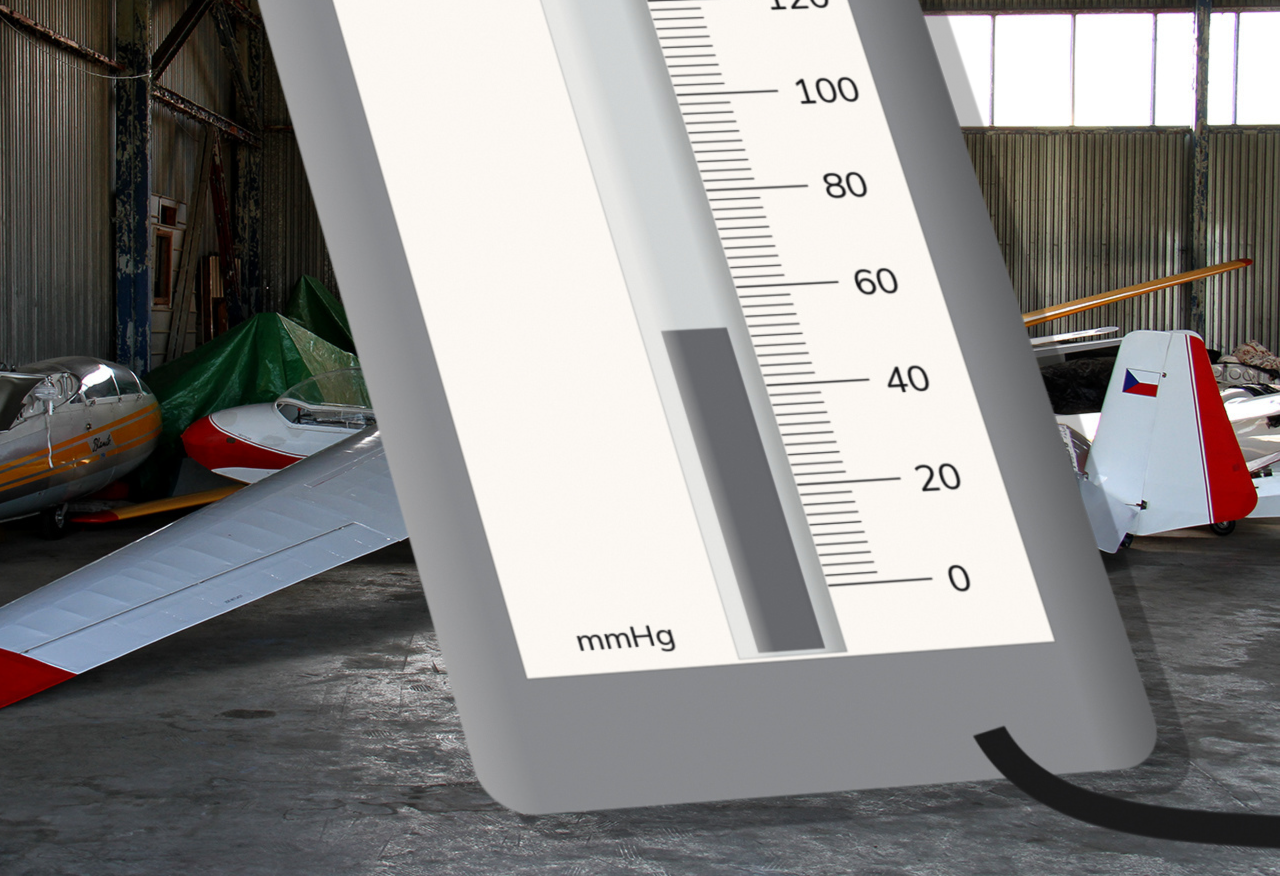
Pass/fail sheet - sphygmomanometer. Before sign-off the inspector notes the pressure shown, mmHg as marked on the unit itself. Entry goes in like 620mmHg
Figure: 52mmHg
